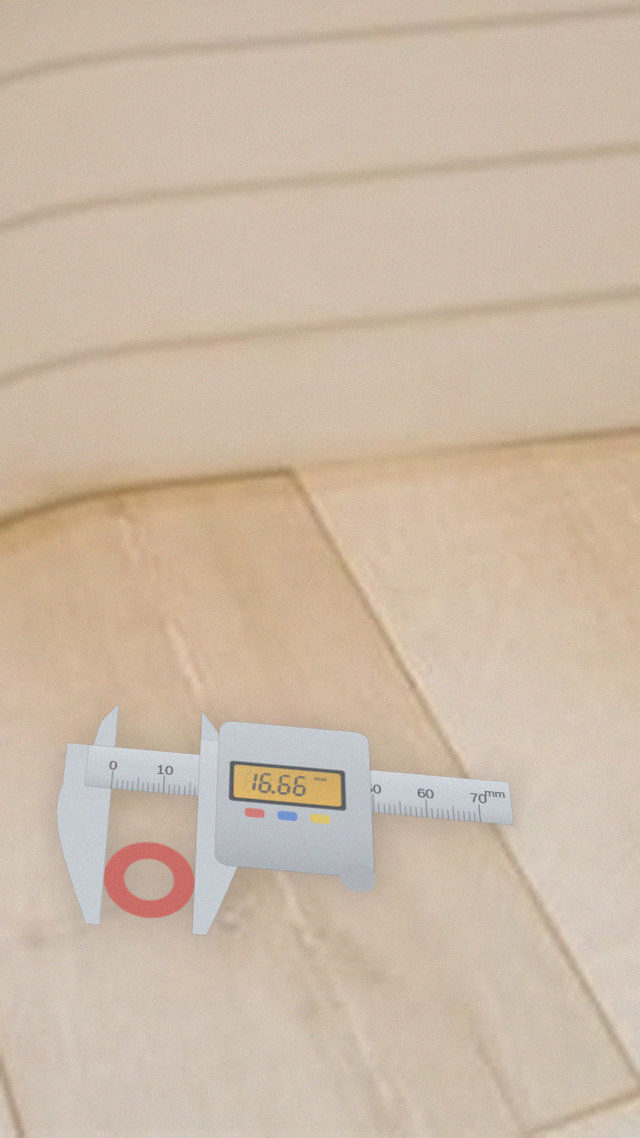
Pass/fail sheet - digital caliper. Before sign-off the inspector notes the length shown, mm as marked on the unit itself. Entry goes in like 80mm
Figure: 16.66mm
